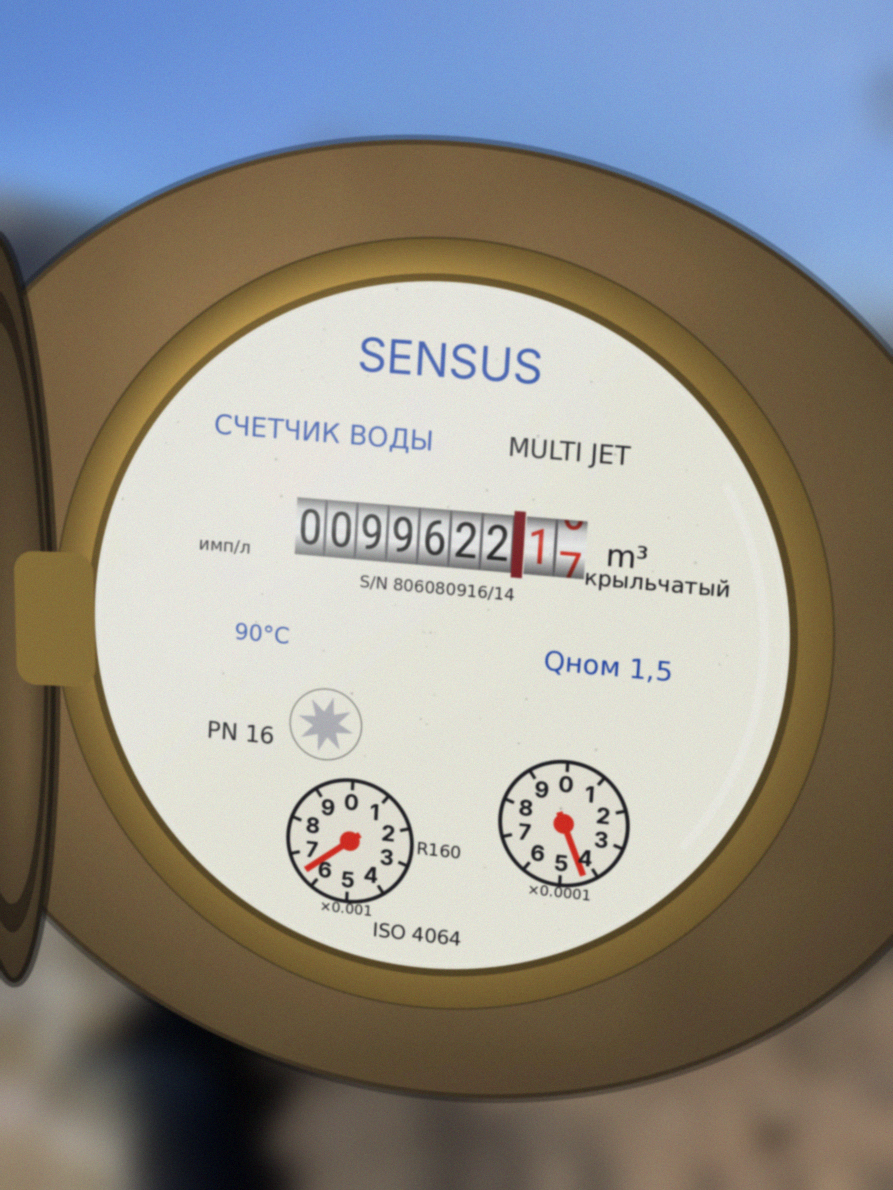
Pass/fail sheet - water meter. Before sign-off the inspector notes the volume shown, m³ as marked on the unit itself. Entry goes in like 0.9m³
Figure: 99622.1664m³
